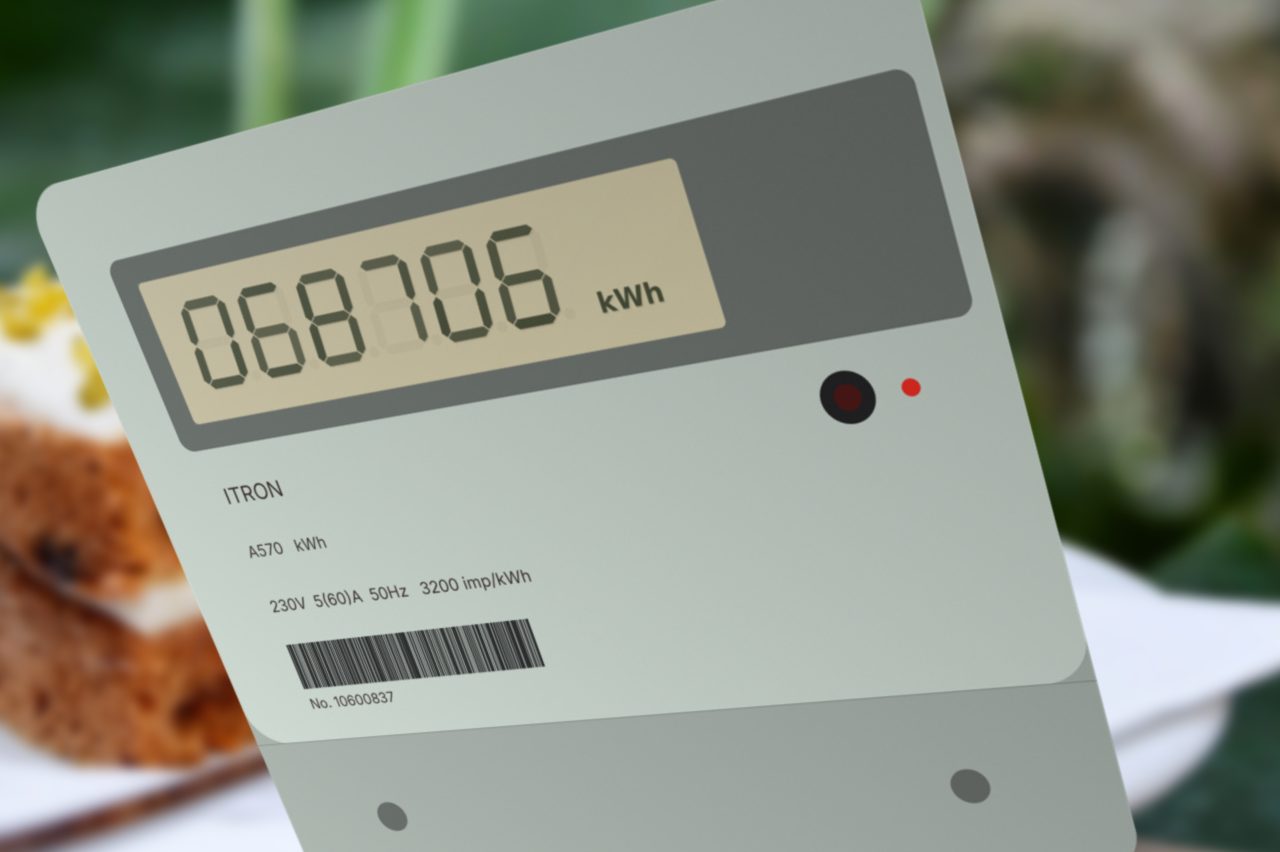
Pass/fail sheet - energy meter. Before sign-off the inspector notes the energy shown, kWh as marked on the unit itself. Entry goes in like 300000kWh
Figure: 68706kWh
